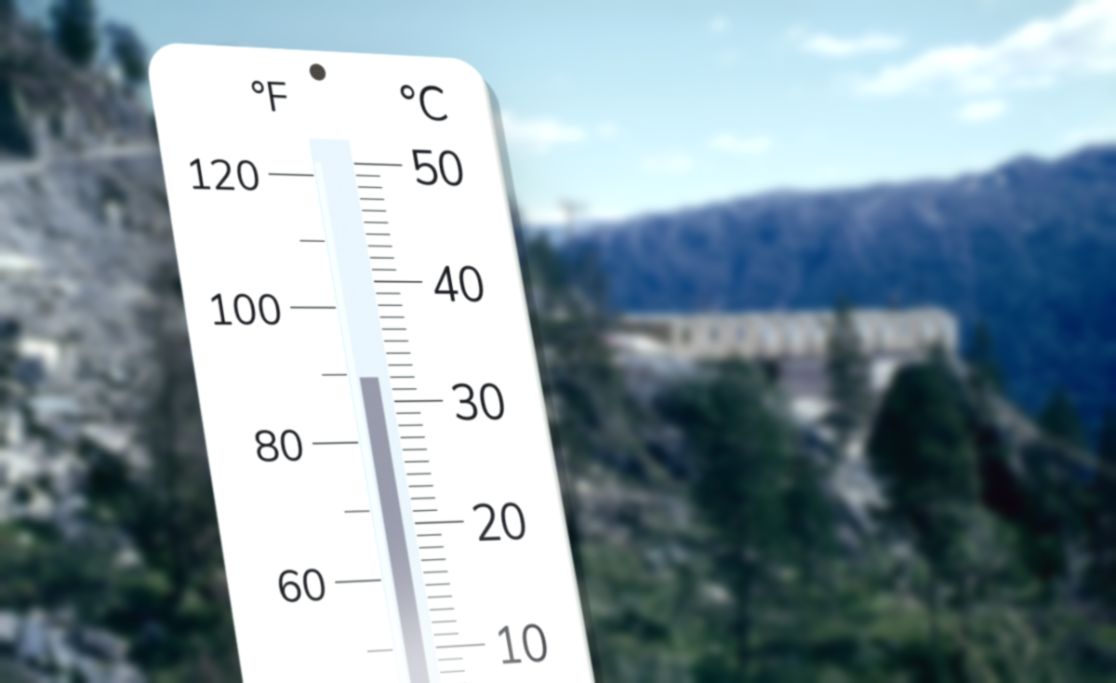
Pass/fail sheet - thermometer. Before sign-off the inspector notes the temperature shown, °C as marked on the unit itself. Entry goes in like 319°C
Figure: 32°C
